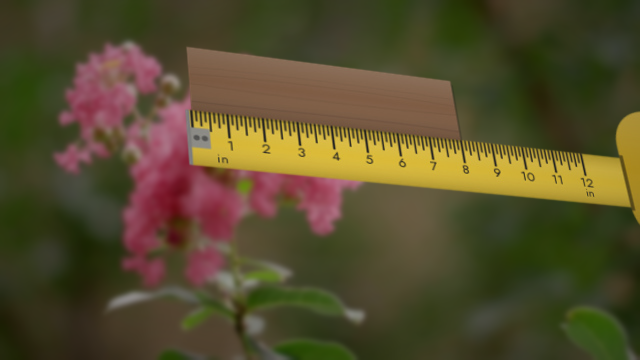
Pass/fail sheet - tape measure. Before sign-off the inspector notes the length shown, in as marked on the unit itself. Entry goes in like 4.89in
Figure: 8in
